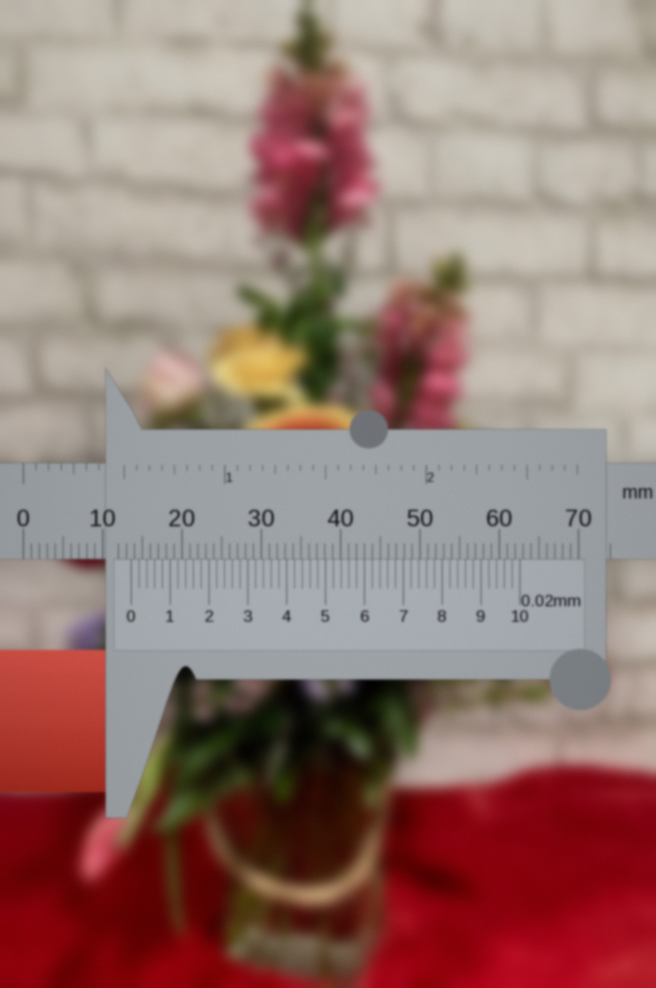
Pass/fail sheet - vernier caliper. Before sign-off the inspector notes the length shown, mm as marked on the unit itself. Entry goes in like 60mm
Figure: 13.6mm
